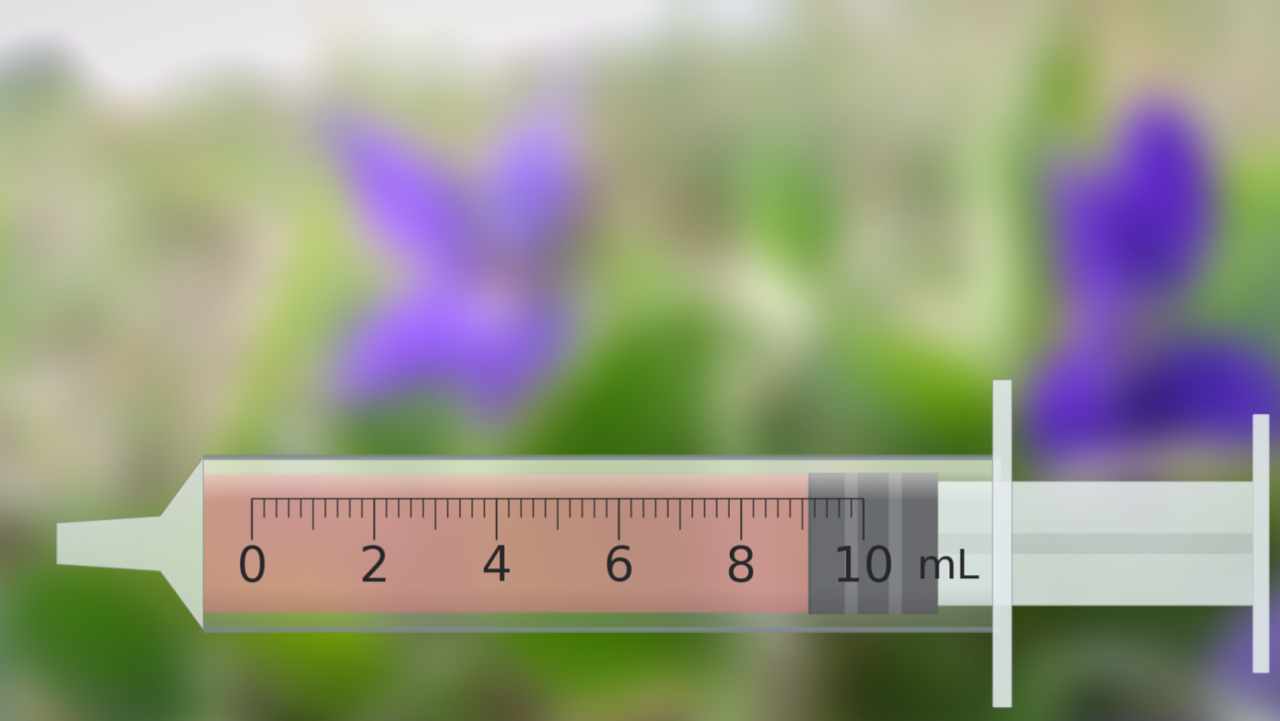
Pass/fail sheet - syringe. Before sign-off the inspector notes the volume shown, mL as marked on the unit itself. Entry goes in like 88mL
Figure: 9.1mL
